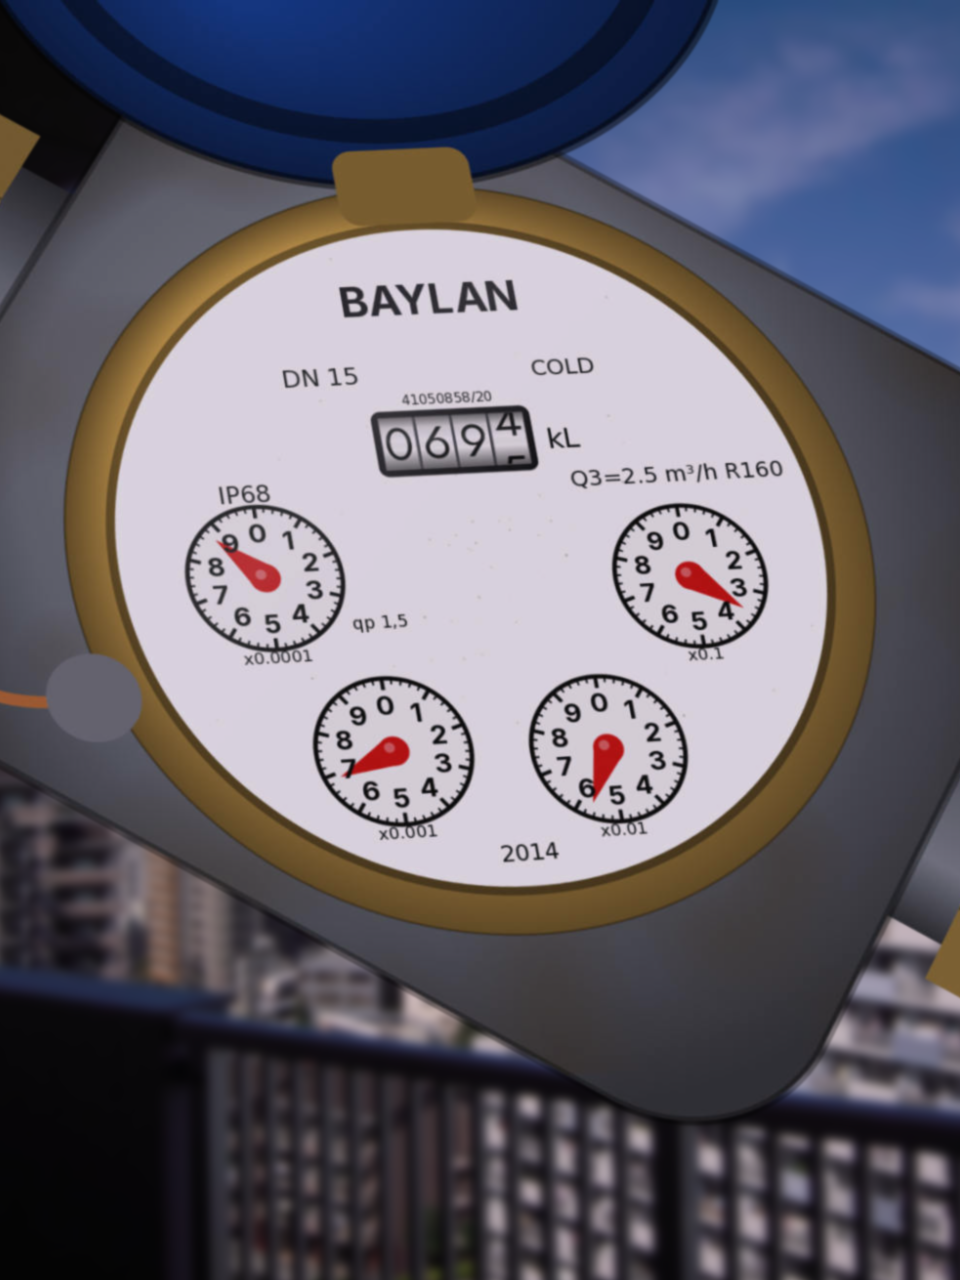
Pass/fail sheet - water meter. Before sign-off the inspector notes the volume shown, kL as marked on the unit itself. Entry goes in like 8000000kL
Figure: 694.3568kL
